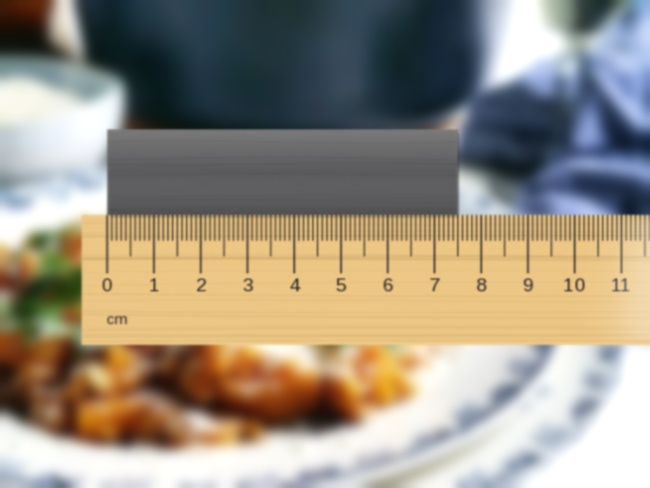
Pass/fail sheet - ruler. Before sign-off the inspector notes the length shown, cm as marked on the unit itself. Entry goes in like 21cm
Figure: 7.5cm
